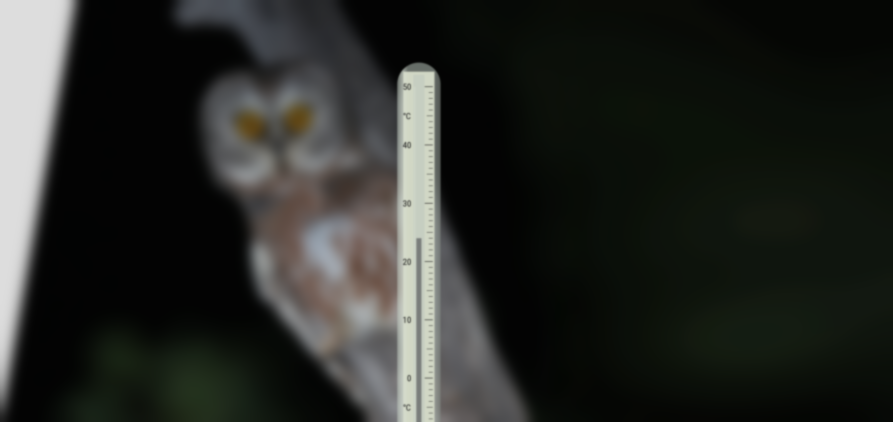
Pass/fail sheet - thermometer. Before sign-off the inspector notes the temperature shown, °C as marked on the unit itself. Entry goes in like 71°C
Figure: 24°C
